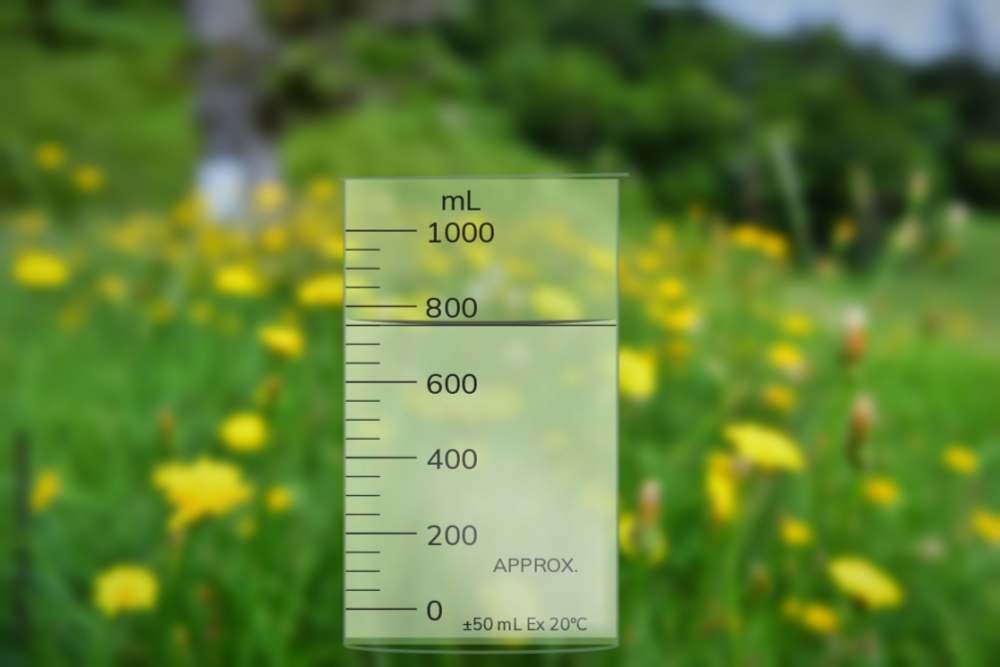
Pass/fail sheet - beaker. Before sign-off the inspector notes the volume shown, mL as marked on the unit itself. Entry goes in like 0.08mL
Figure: 750mL
